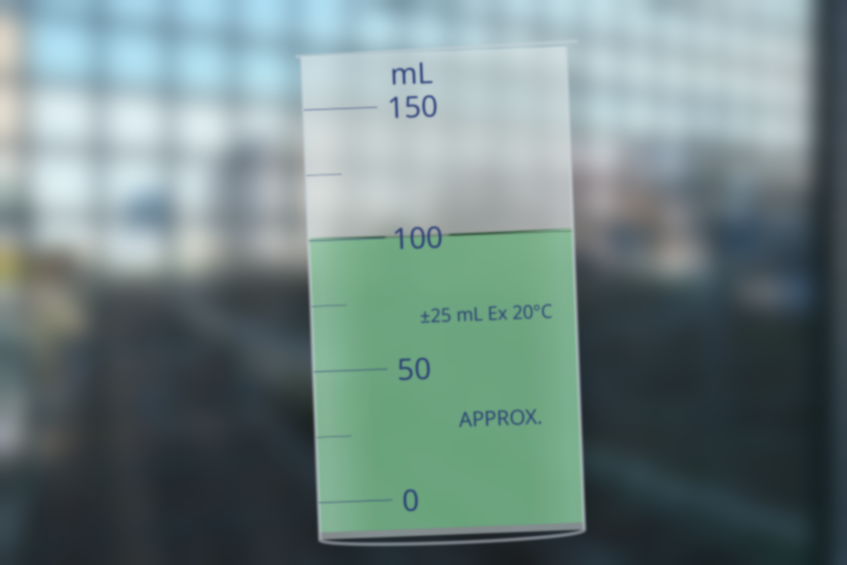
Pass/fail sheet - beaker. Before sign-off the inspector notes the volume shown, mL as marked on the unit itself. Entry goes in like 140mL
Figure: 100mL
